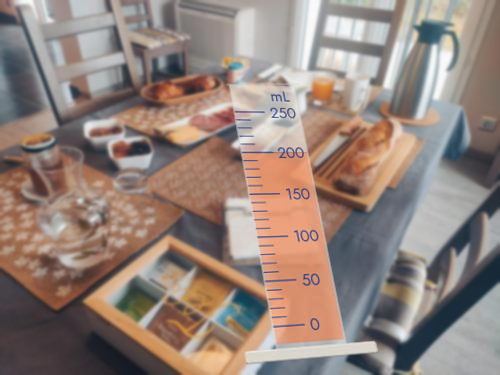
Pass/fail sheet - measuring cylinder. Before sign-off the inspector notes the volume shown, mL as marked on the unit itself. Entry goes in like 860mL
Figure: 200mL
